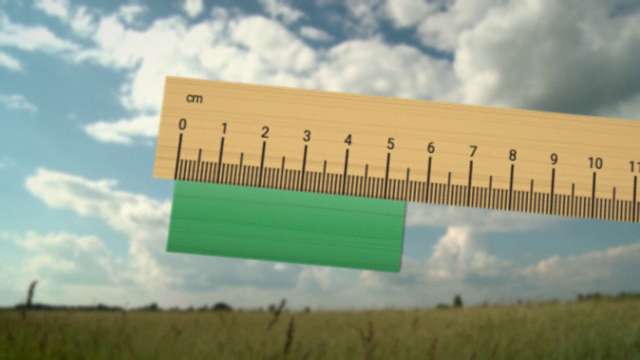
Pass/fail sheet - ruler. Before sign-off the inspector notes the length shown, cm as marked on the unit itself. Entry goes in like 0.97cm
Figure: 5.5cm
